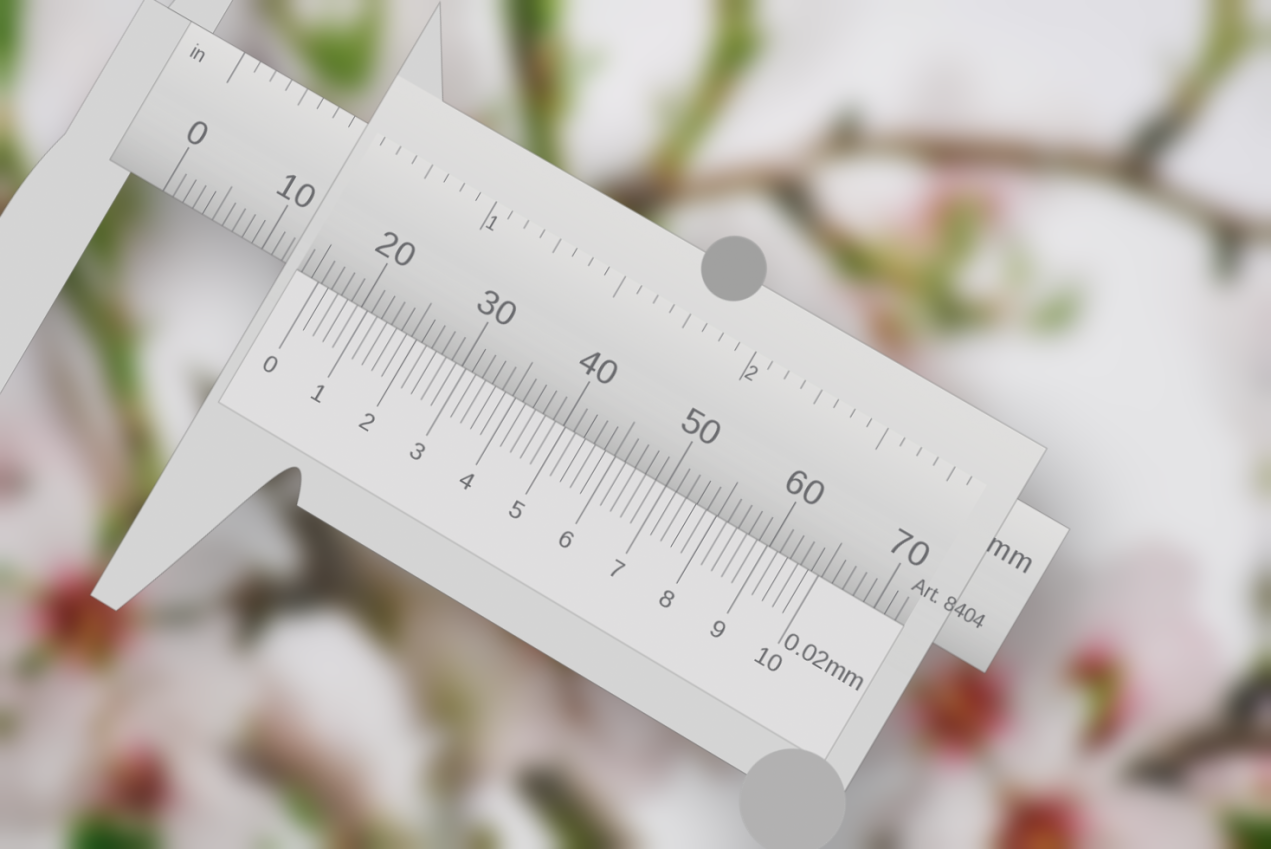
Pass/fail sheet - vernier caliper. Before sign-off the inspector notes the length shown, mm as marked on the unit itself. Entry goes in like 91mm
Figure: 15.7mm
